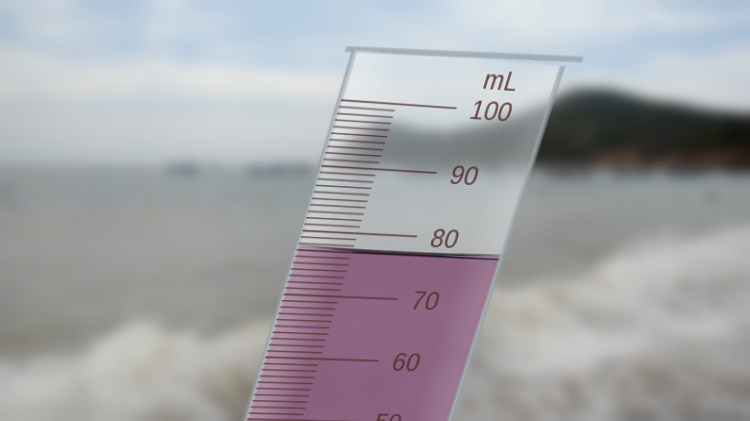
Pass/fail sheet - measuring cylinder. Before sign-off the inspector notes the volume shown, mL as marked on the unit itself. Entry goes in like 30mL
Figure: 77mL
